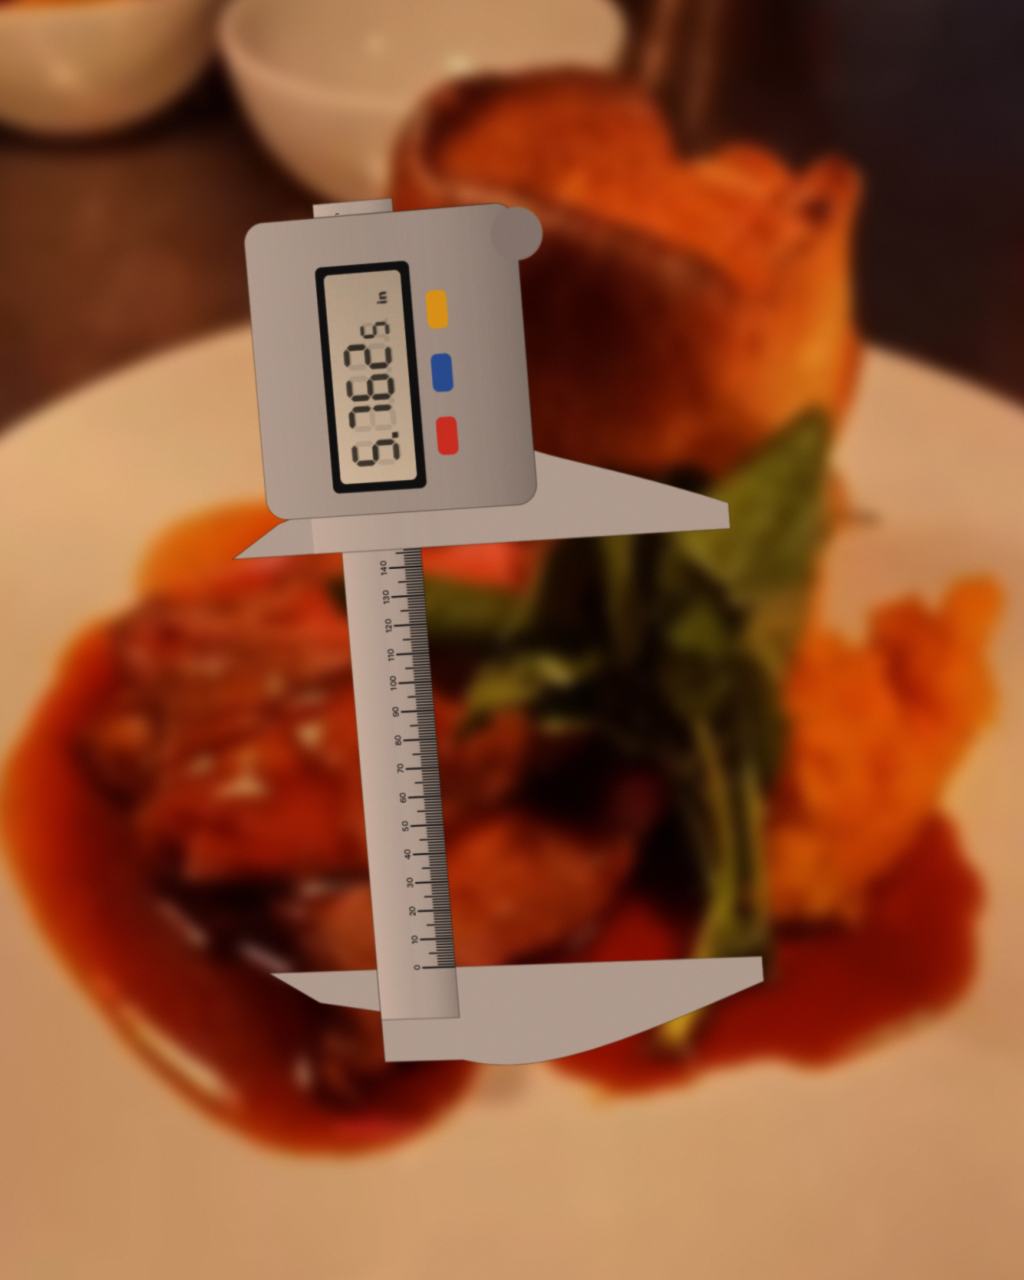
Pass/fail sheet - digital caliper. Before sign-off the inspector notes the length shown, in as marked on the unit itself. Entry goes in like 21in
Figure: 5.7625in
